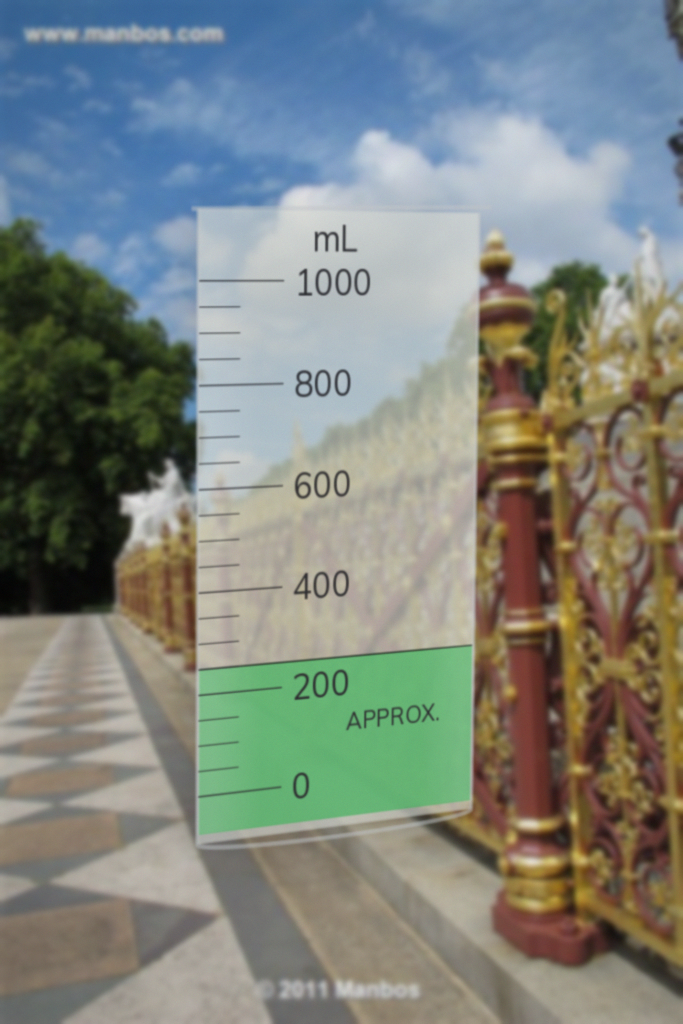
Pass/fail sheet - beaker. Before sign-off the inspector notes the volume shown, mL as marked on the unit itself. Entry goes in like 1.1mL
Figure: 250mL
